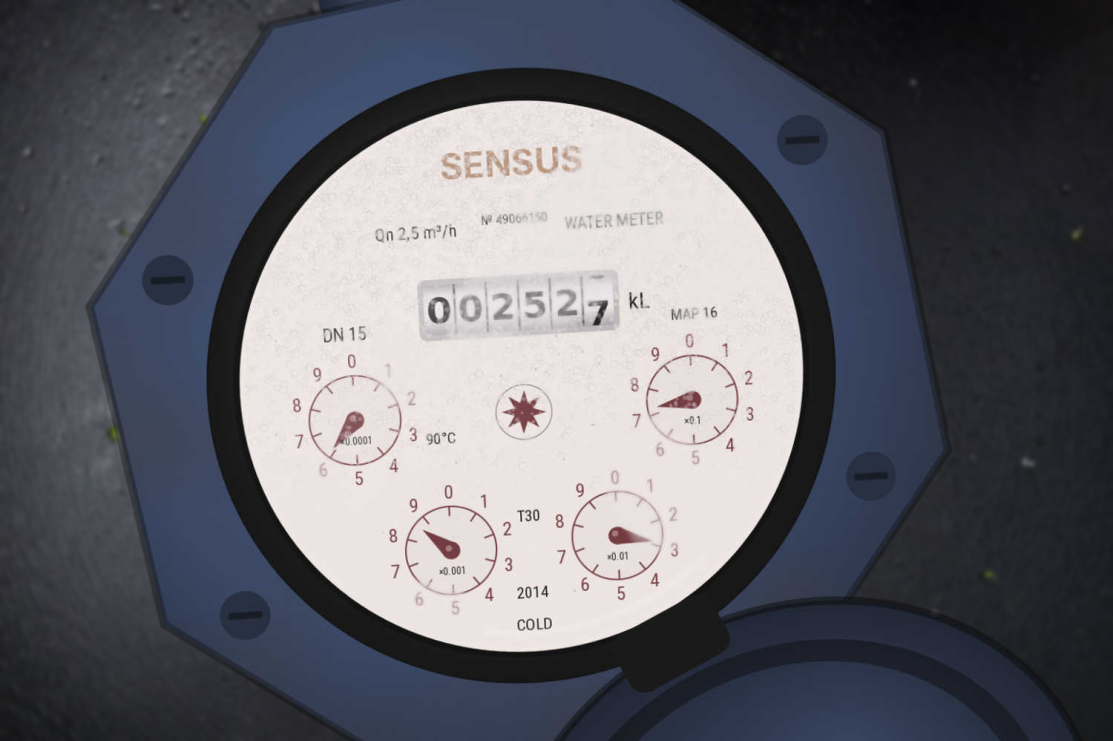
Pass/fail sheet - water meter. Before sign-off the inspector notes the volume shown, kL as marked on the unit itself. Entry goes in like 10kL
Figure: 2526.7286kL
